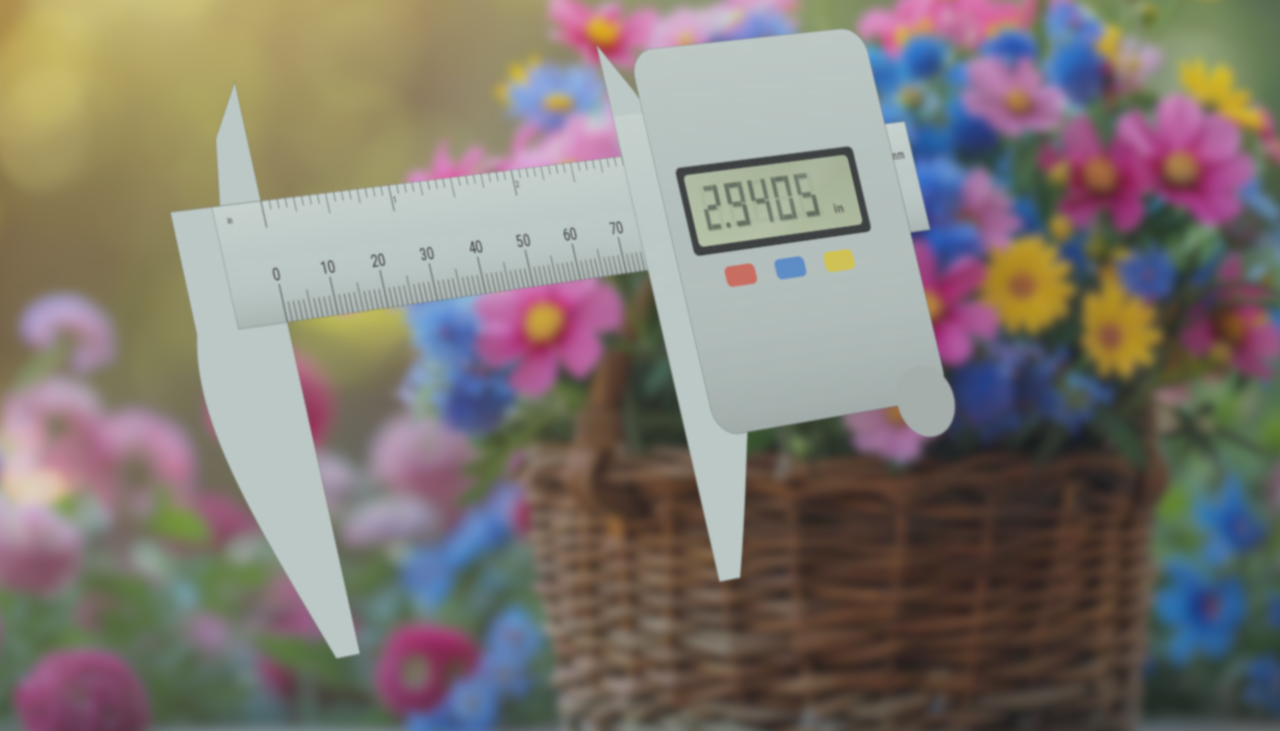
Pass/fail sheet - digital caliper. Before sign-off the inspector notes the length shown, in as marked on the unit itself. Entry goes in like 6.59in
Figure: 2.9405in
